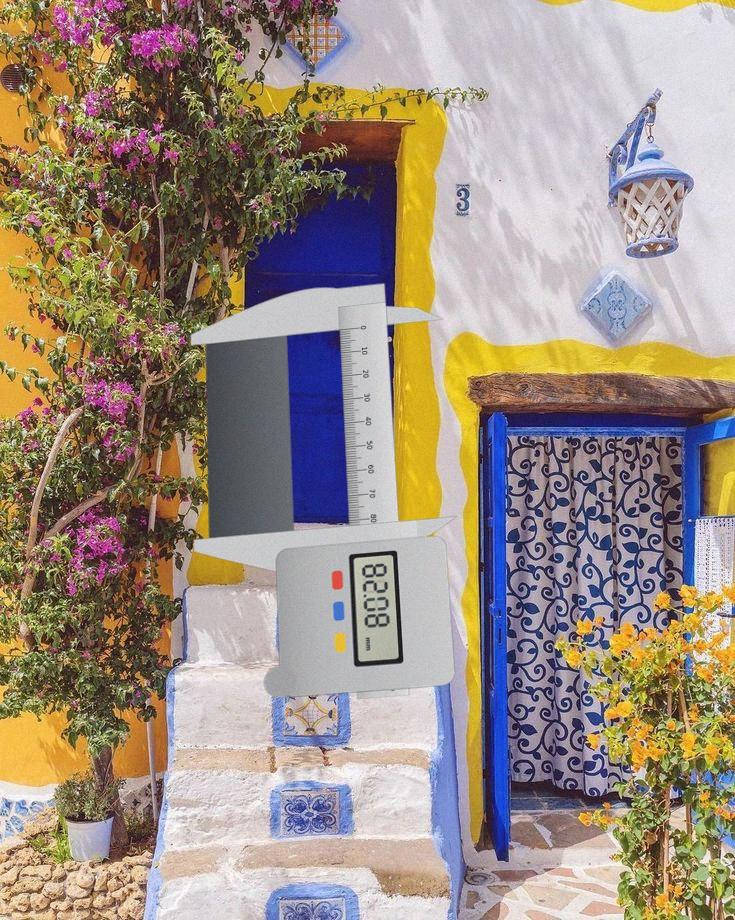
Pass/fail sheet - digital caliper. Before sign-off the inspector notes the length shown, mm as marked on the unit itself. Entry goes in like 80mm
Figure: 82.08mm
